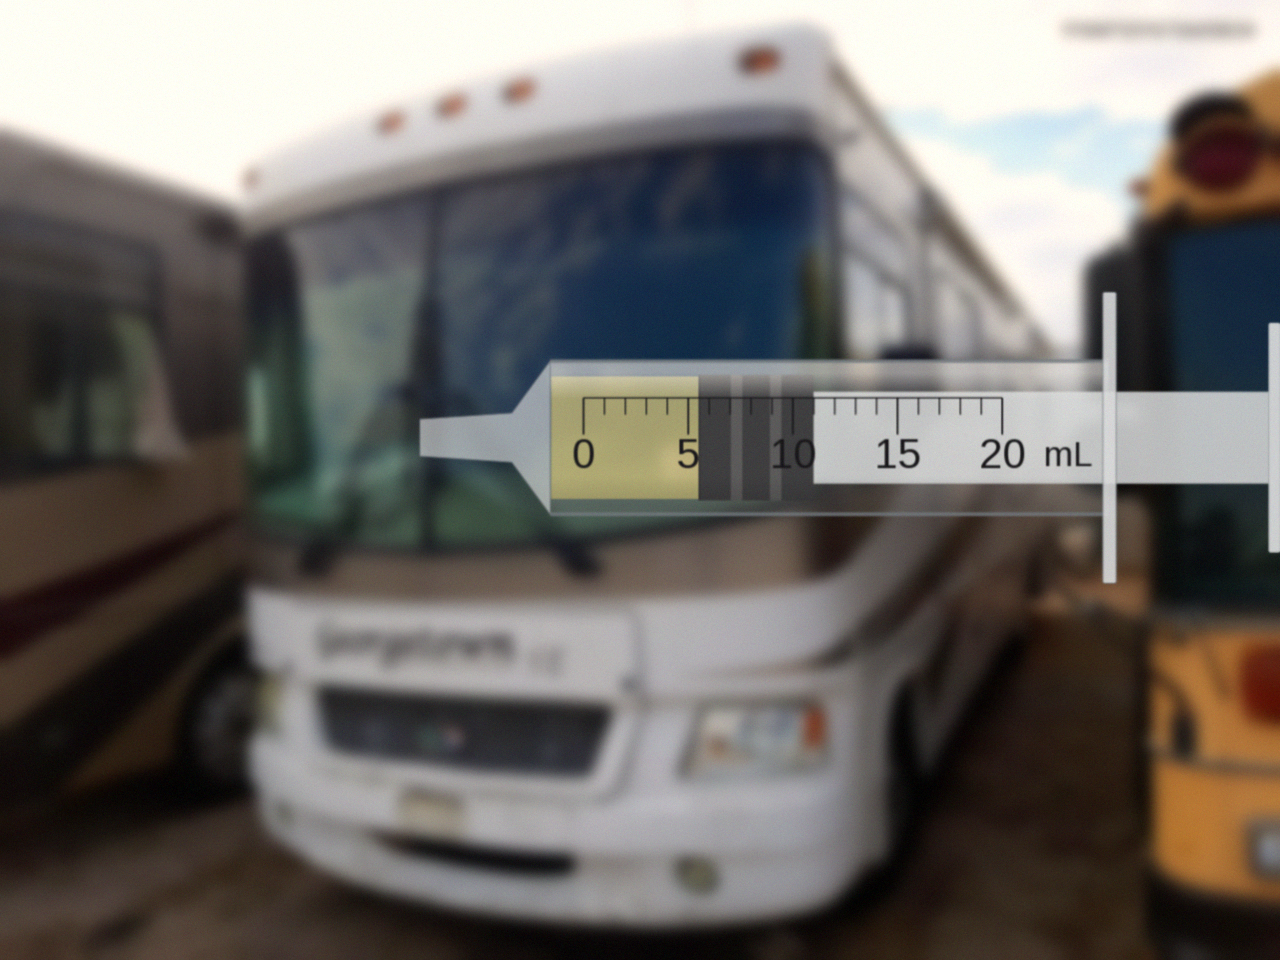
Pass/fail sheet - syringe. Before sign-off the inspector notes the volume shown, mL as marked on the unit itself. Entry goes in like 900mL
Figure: 5.5mL
